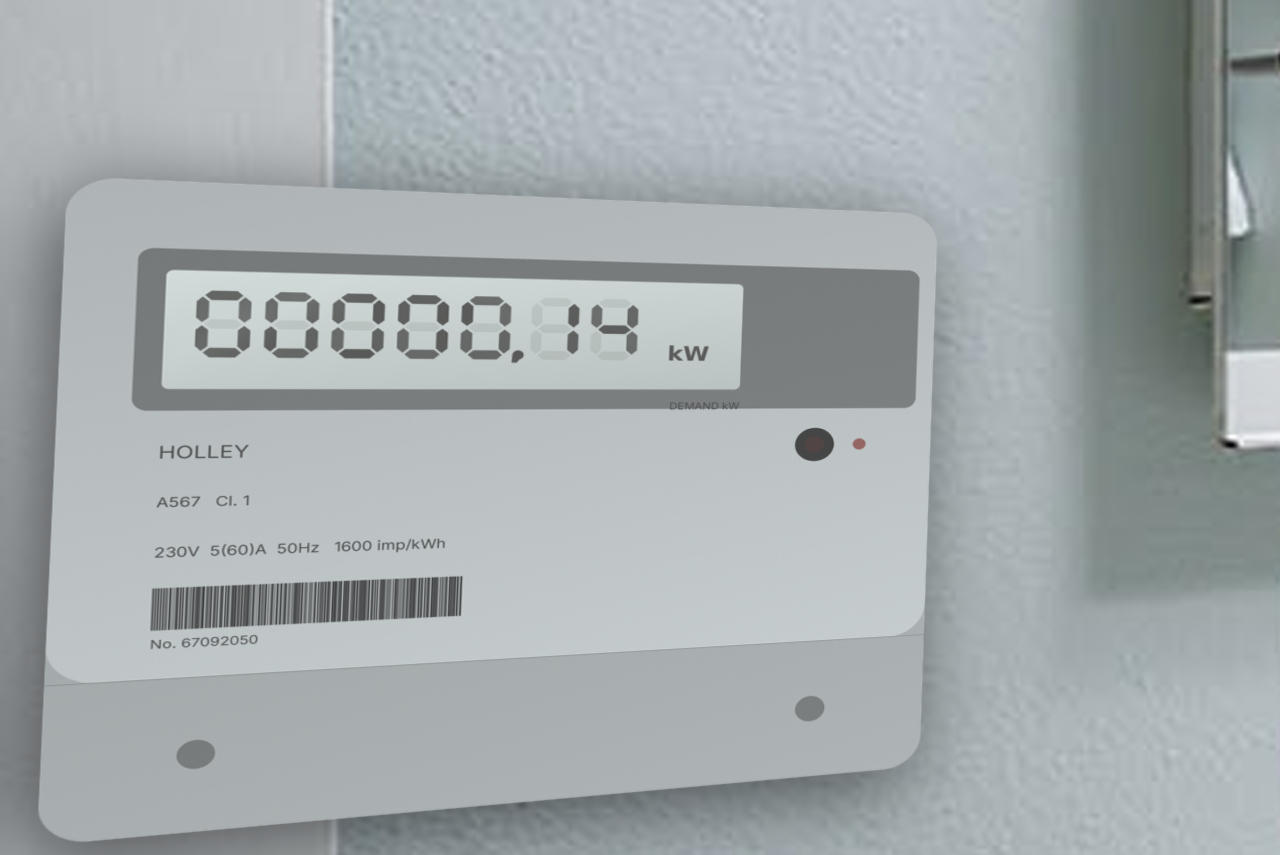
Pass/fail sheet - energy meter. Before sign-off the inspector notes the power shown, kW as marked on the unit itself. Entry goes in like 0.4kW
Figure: 0.14kW
